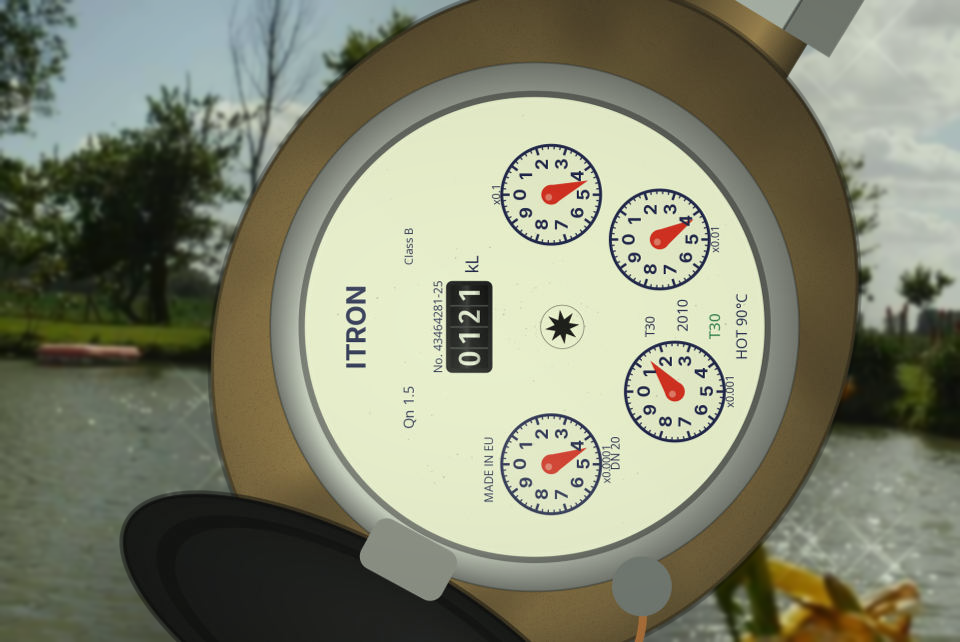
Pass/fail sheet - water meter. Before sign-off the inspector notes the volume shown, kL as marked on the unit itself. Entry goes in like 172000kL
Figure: 121.4414kL
